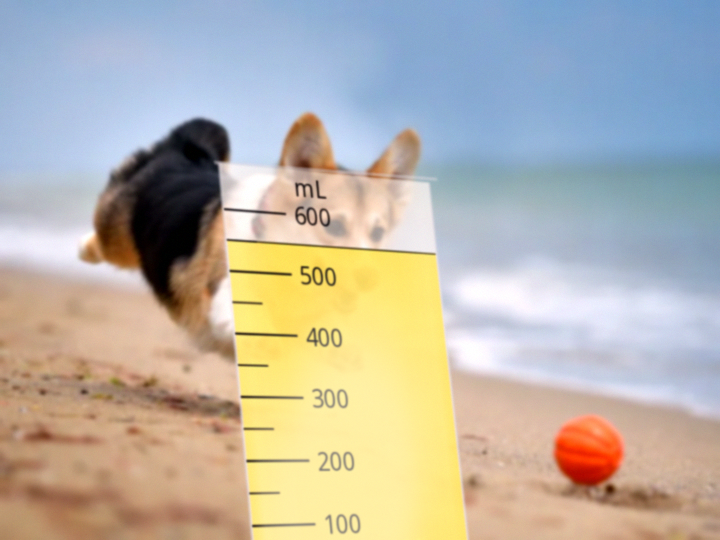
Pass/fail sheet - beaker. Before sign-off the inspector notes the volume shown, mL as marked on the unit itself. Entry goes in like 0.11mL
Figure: 550mL
